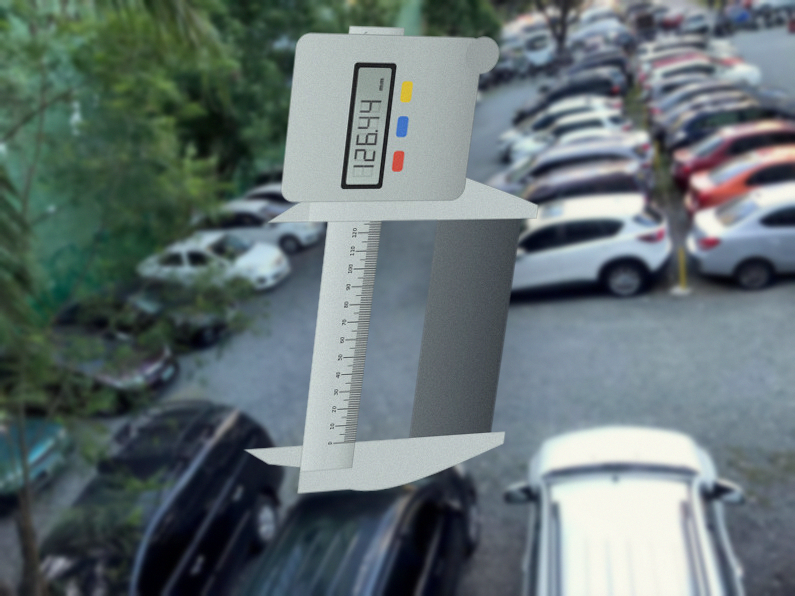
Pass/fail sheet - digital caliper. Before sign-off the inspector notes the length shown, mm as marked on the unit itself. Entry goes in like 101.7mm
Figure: 126.44mm
